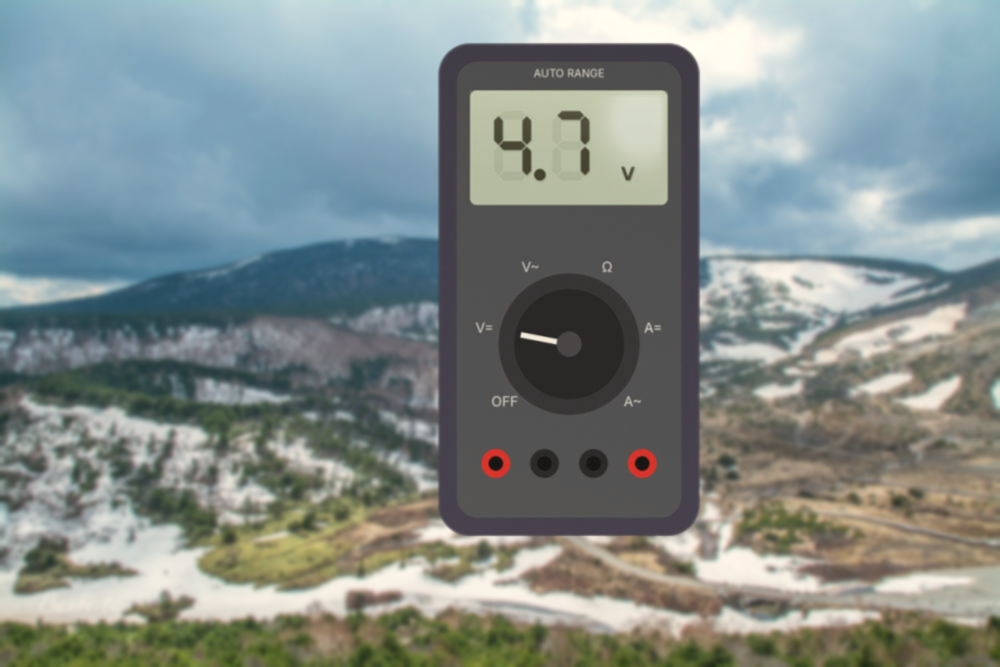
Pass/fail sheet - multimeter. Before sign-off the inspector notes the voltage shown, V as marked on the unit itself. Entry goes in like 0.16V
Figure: 4.7V
